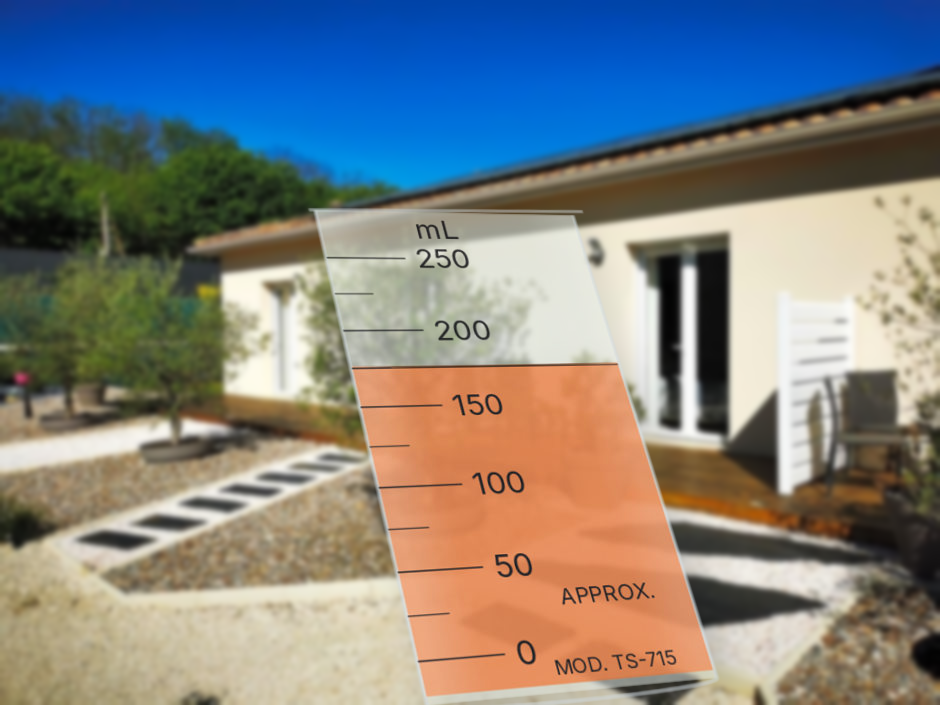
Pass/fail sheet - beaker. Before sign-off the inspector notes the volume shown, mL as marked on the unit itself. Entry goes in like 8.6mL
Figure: 175mL
